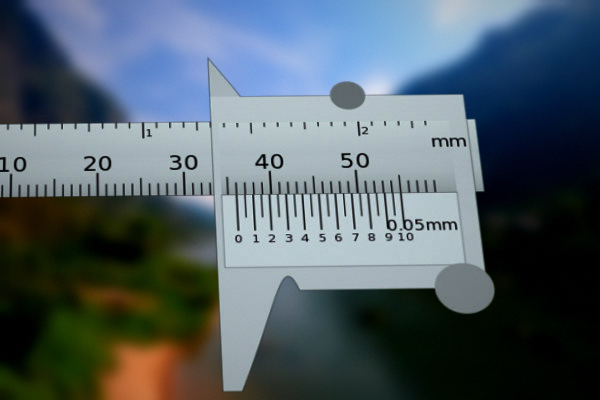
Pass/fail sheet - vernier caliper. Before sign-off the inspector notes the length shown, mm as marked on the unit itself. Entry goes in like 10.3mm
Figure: 36.0mm
